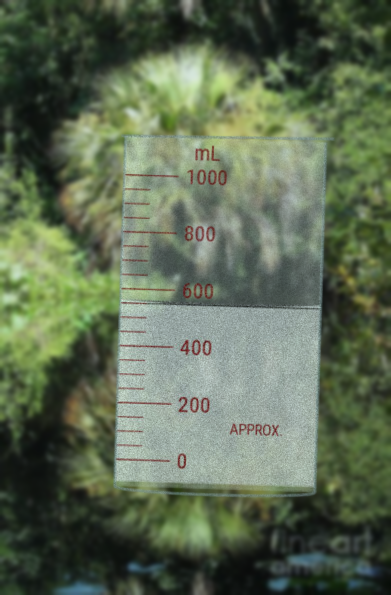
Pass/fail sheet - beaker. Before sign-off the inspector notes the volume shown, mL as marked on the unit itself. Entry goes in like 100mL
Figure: 550mL
